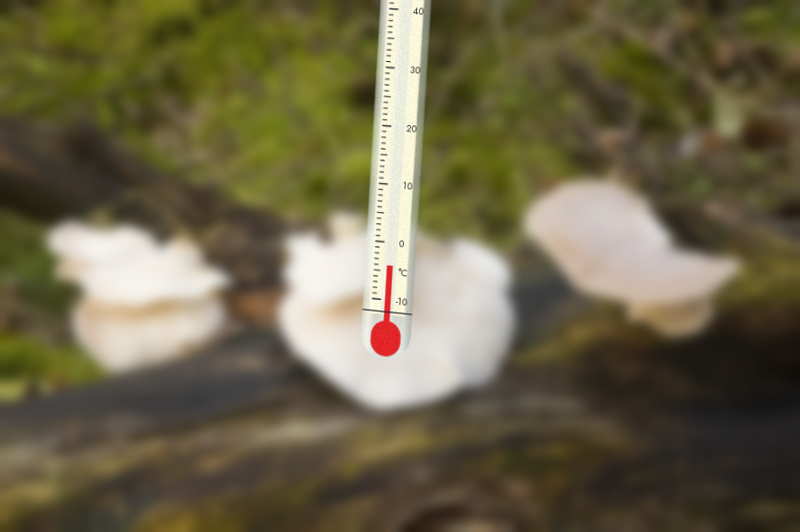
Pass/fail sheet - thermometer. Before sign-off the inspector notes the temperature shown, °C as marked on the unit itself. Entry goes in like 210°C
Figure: -4°C
